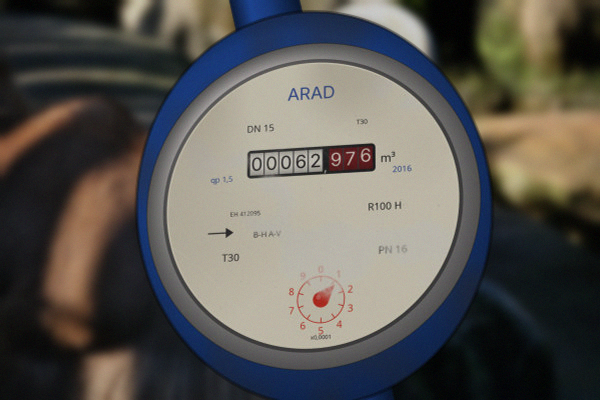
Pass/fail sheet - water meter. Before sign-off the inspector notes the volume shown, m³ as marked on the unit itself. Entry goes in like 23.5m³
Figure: 62.9761m³
